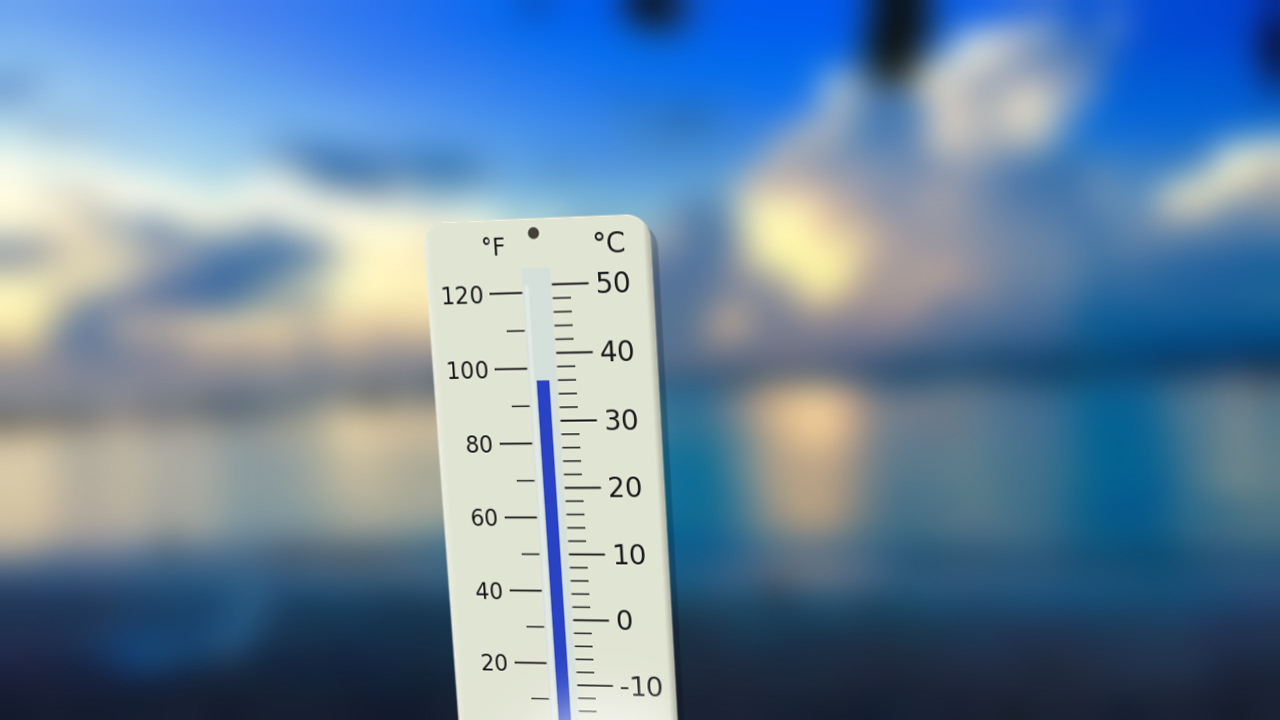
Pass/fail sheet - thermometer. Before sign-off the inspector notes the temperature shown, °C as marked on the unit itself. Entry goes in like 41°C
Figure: 36°C
